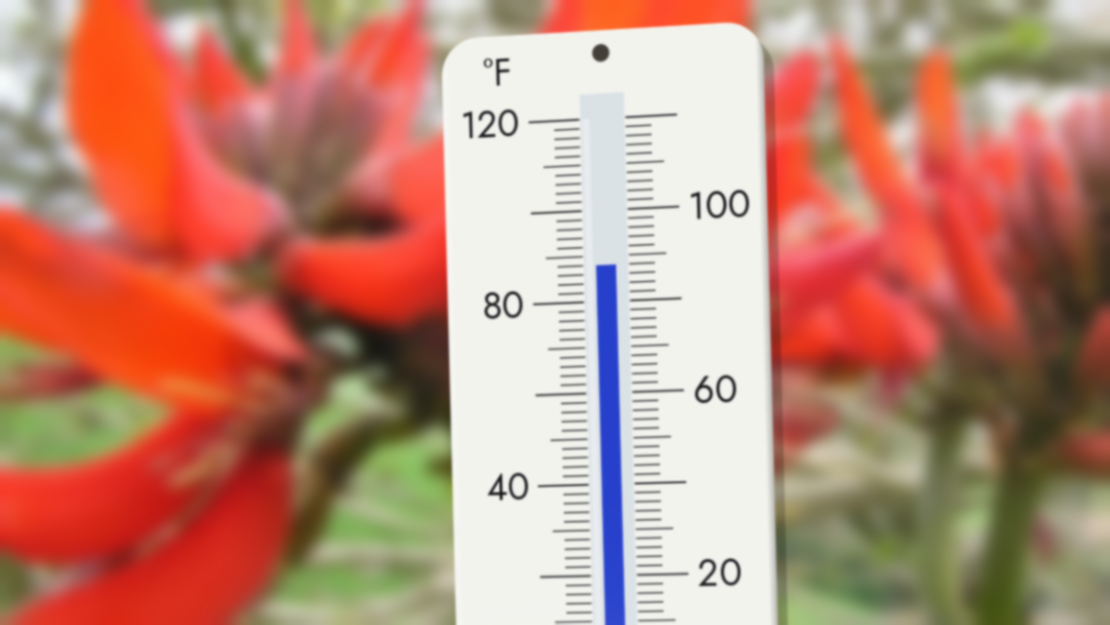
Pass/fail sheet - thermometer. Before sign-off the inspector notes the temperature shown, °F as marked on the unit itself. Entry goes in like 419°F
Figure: 88°F
